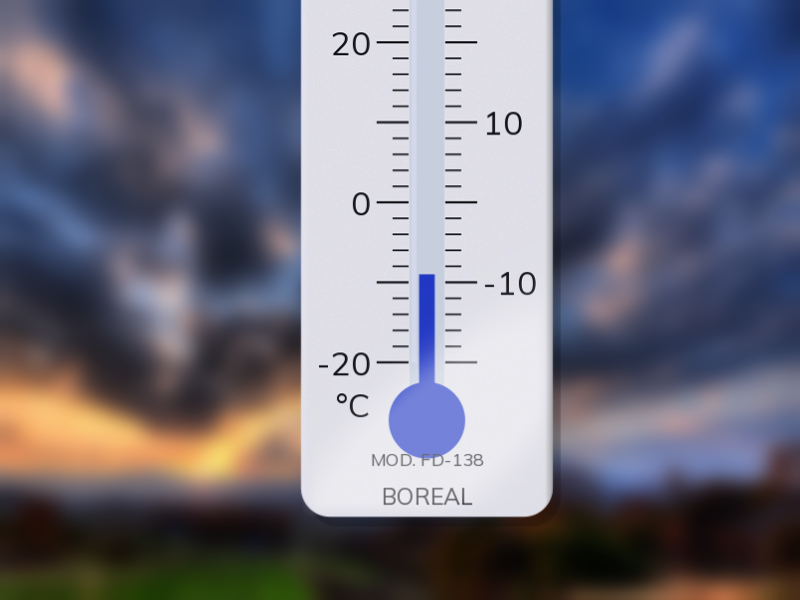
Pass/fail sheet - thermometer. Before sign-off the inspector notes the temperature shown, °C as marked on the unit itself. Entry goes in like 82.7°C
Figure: -9°C
